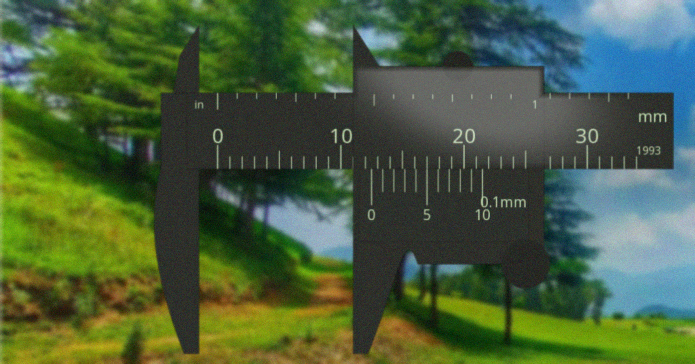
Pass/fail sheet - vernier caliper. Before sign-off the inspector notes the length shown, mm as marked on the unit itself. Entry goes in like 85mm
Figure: 12.5mm
